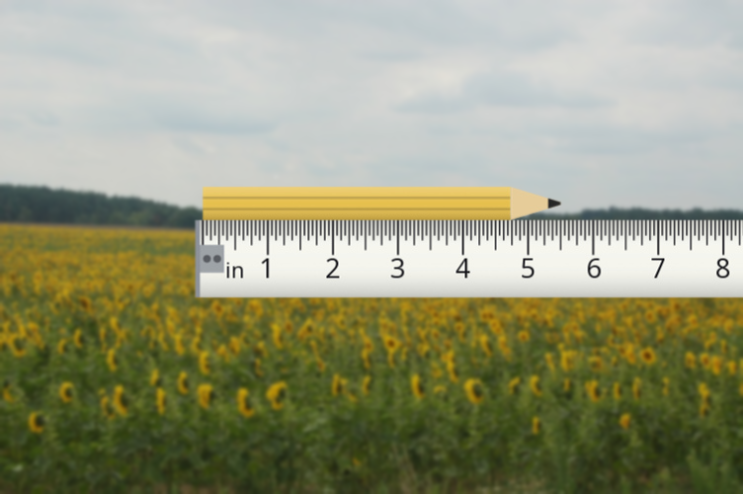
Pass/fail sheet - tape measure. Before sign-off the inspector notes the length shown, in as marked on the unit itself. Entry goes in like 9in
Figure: 5.5in
